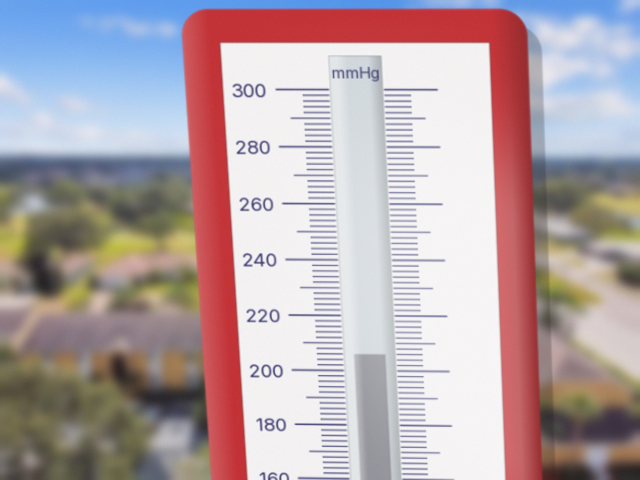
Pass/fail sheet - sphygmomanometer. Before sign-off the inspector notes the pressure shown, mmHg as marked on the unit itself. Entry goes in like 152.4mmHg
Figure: 206mmHg
